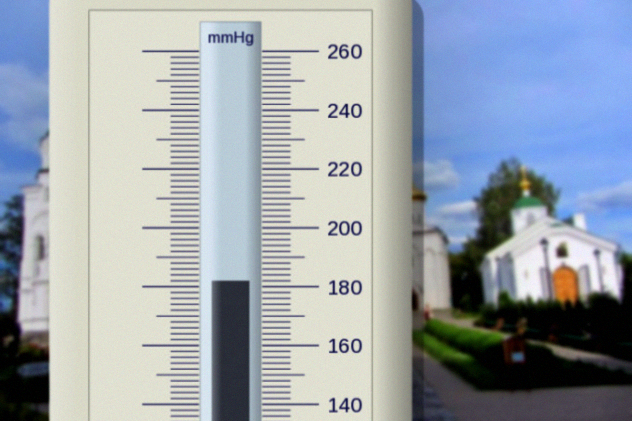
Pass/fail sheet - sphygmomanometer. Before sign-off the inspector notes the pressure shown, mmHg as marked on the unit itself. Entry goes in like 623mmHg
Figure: 182mmHg
